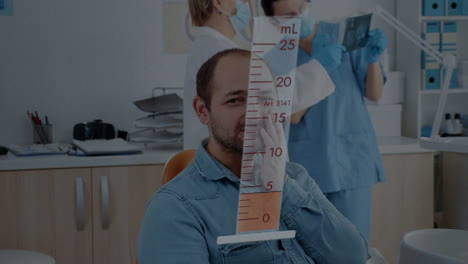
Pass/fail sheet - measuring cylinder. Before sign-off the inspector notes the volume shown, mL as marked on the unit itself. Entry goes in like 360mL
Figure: 4mL
